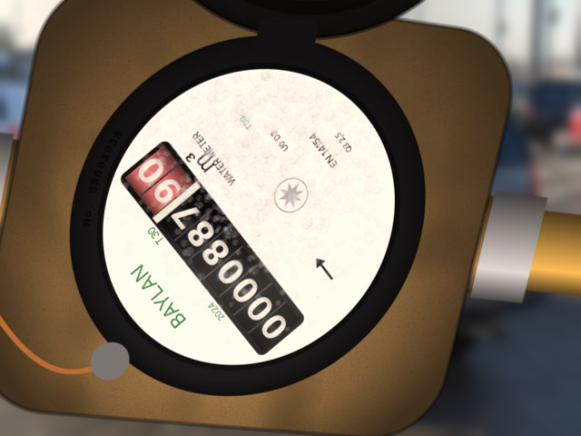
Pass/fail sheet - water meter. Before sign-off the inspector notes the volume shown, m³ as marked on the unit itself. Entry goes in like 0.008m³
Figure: 887.90m³
